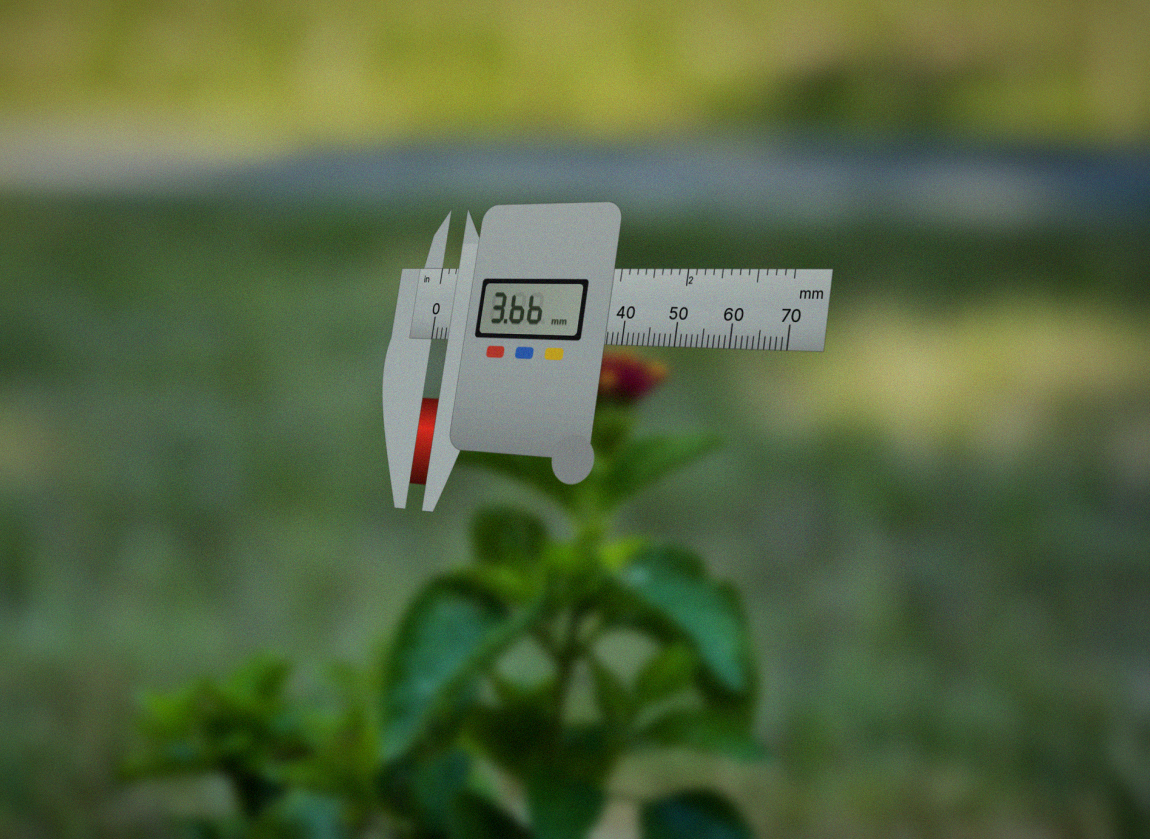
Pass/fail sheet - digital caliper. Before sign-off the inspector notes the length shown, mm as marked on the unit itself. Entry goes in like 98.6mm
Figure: 3.66mm
